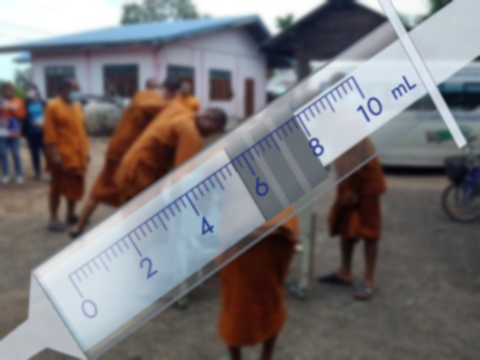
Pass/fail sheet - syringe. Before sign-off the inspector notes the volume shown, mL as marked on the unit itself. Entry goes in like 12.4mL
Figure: 5.6mL
